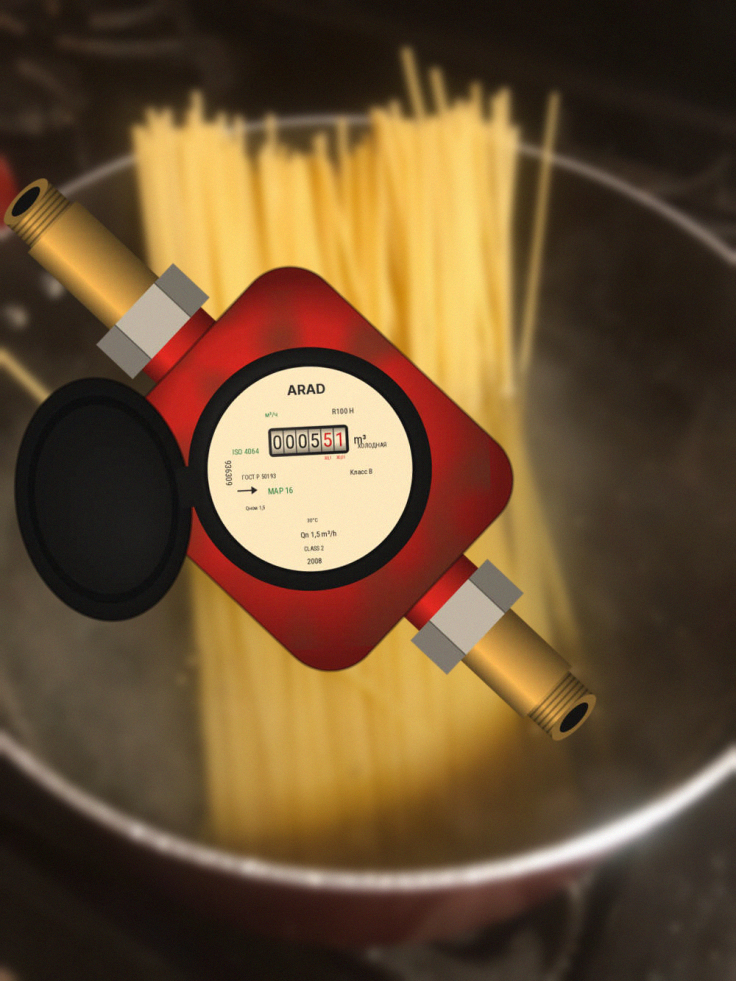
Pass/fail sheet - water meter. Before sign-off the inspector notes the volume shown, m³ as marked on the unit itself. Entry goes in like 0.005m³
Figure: 5.51m³
